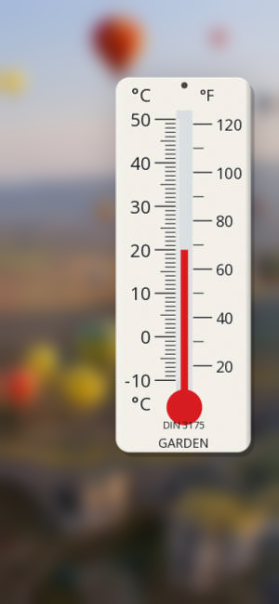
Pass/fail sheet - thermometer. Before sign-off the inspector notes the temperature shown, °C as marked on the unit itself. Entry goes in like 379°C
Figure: 20°C
